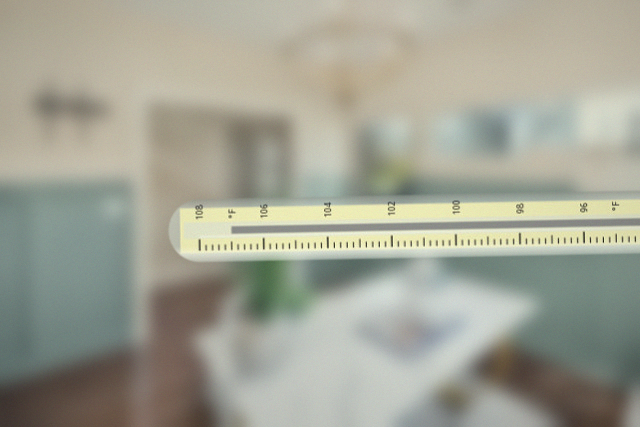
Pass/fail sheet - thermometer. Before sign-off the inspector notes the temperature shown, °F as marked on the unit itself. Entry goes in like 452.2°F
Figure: 107°F
